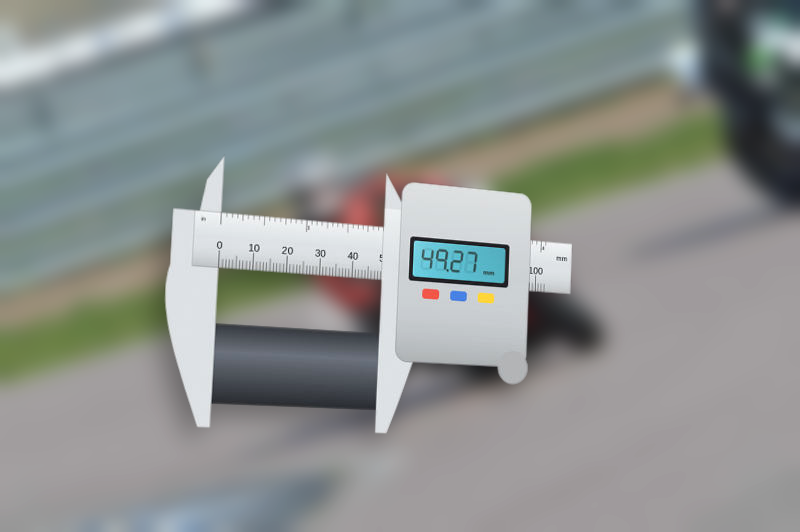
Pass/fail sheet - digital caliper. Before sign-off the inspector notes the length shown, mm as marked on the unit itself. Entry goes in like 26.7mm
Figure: 49.27mm
